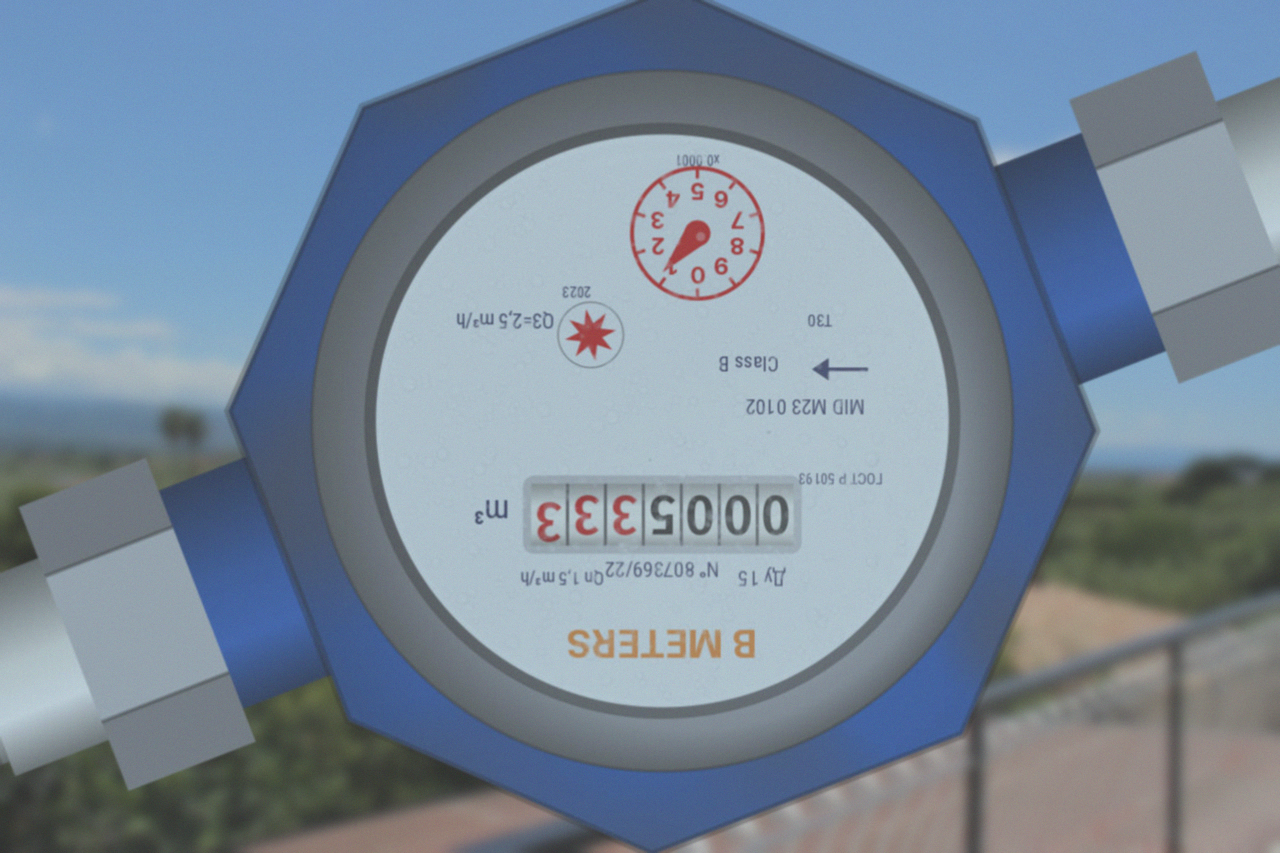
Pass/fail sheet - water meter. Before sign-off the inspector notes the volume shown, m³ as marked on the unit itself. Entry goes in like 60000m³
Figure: 5.3331m³
